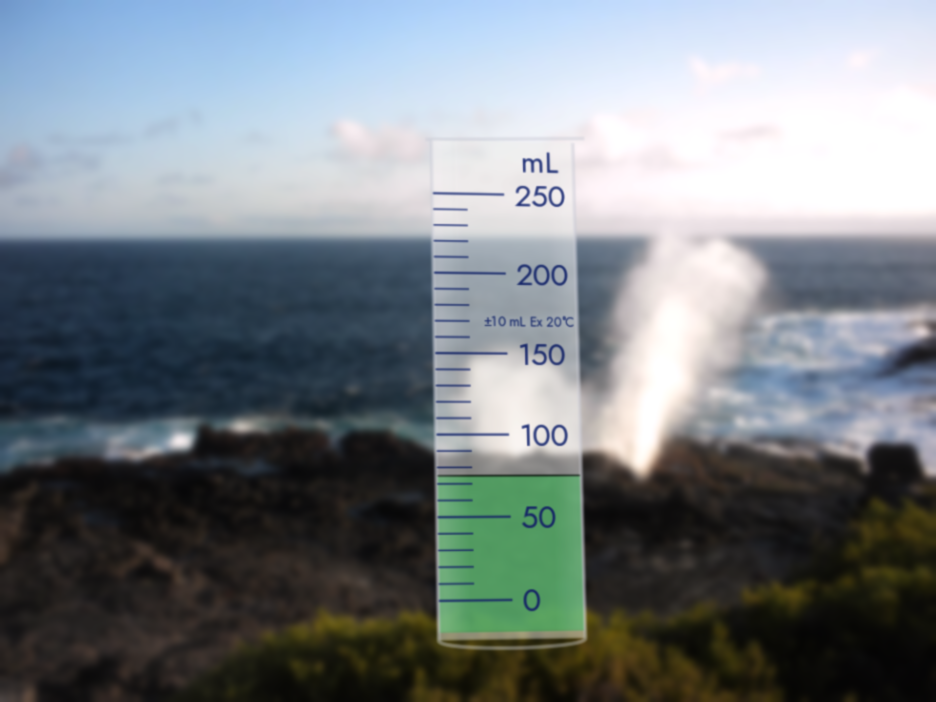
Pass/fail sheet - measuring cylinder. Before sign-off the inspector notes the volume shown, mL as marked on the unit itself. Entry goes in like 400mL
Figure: 75mL
